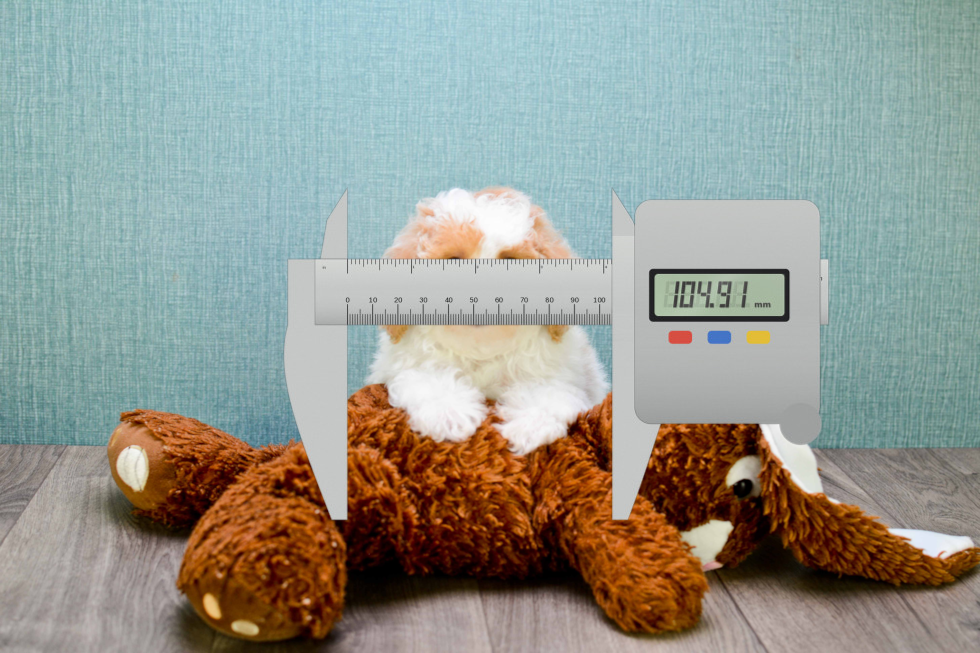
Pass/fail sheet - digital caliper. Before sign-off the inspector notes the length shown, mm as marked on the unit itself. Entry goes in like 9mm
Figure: 104.91mm
